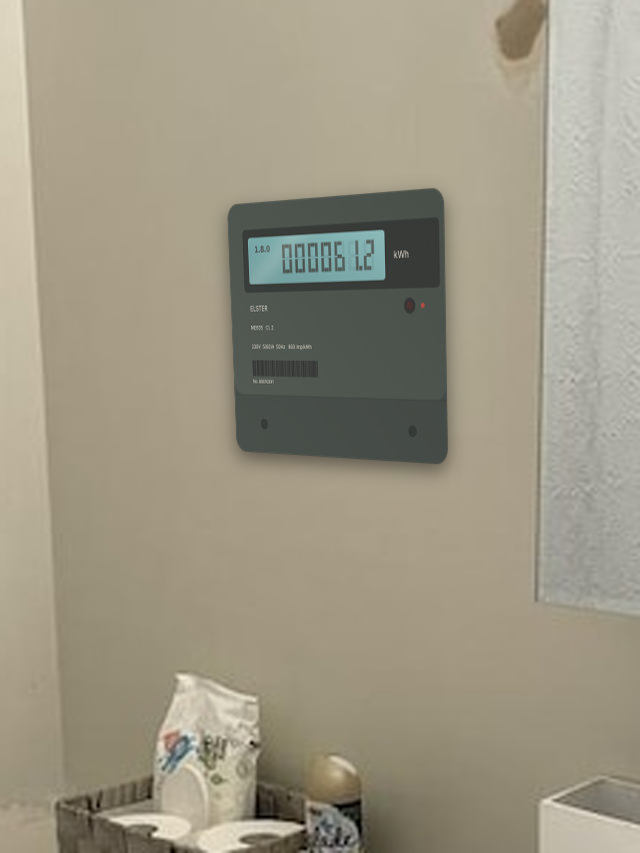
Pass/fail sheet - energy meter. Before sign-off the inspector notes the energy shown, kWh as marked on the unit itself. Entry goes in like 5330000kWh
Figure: 61.2kWh
